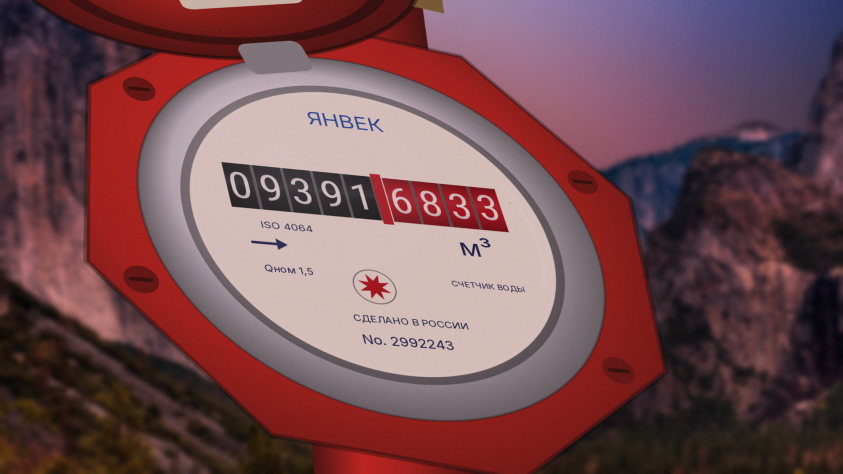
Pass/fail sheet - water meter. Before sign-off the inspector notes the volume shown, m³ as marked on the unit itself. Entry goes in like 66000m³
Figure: 9391.6833m³
